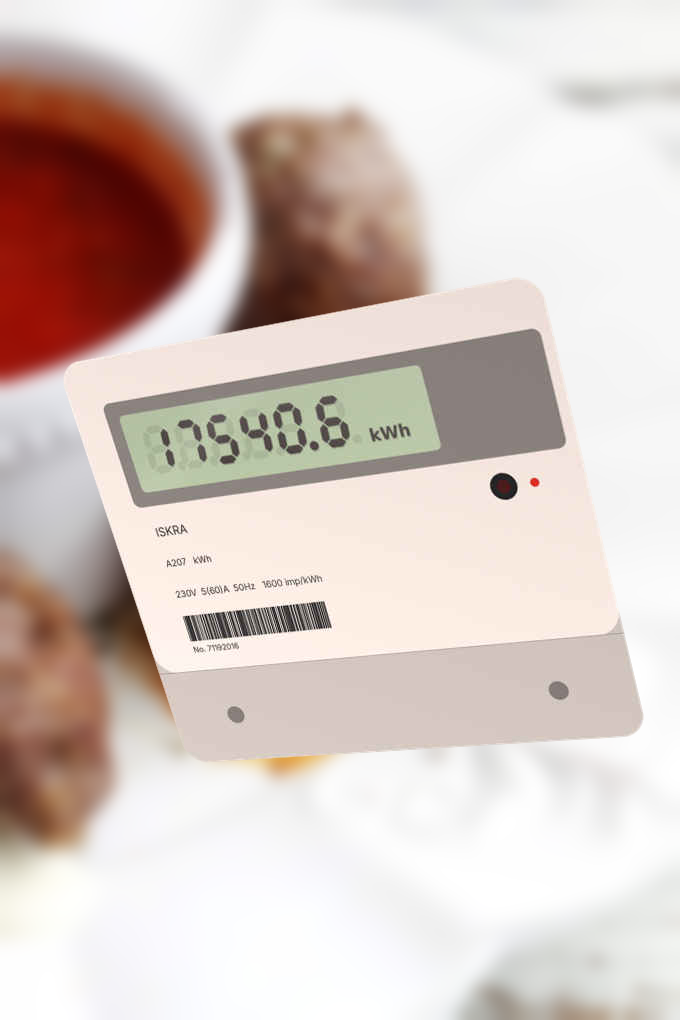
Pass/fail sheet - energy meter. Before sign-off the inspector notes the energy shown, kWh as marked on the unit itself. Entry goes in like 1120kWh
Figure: 17540.6kWh
